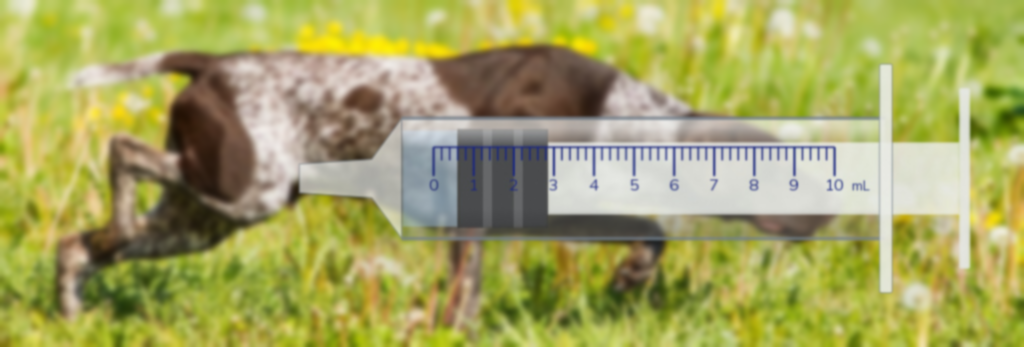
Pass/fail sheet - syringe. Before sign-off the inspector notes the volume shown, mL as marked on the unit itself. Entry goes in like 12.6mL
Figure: 0.6mL
